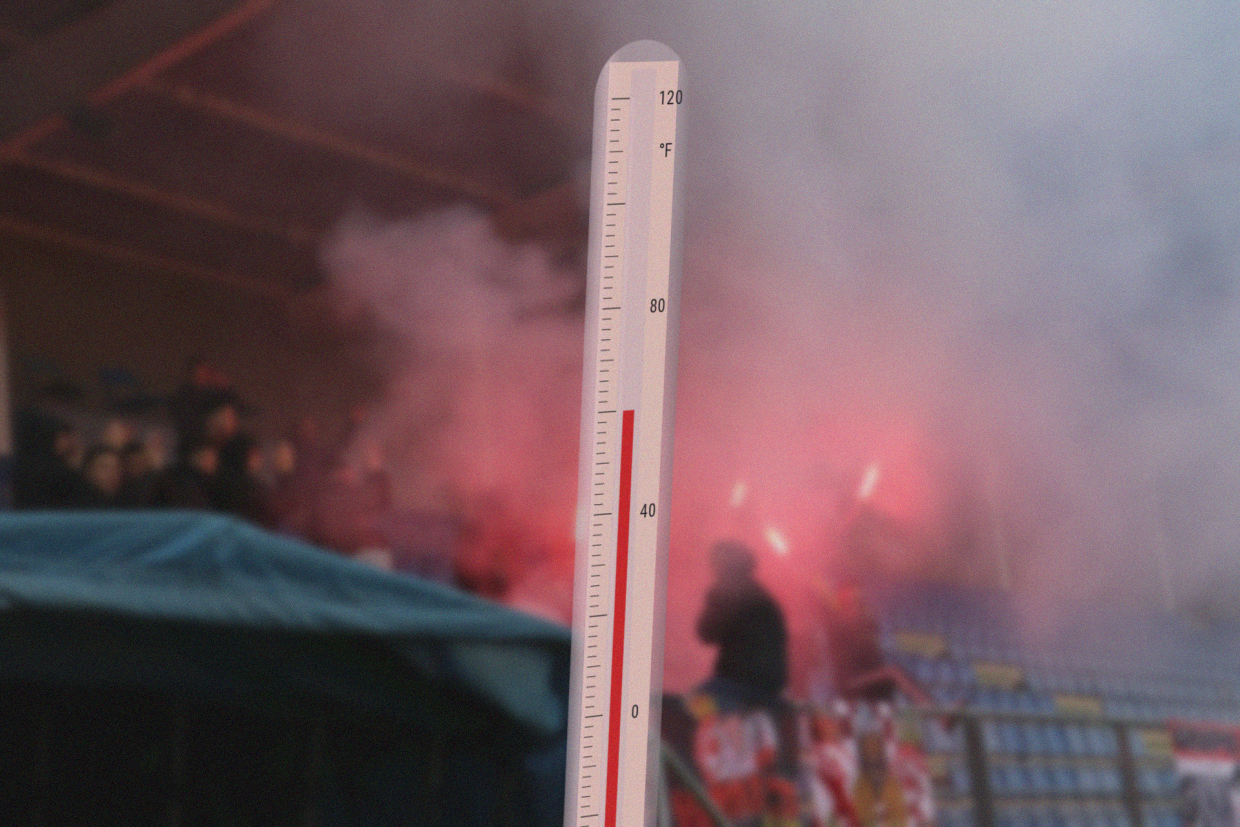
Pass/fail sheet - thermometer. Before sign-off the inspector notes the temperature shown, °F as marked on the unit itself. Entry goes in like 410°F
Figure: 60°F
